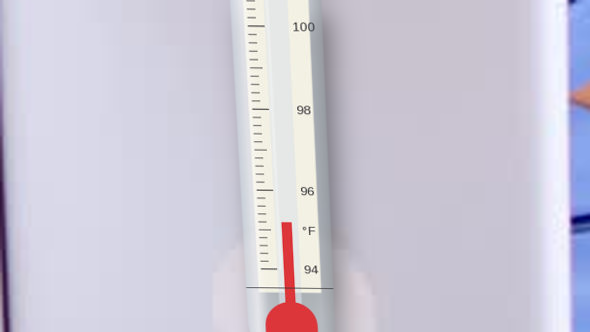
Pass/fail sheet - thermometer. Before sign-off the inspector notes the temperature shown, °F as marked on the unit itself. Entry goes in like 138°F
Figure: 95.2°F
